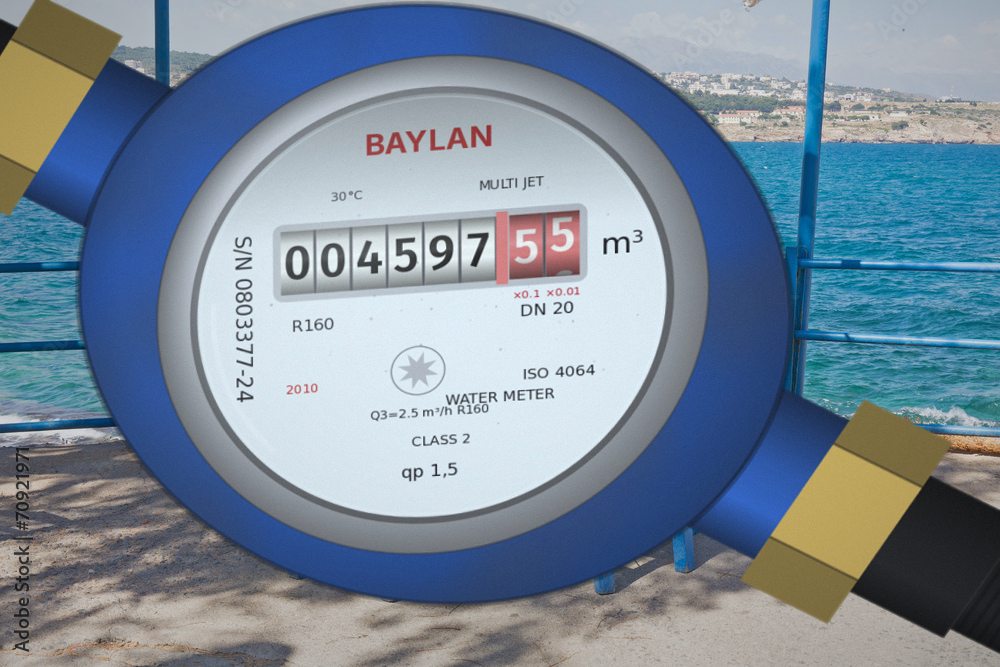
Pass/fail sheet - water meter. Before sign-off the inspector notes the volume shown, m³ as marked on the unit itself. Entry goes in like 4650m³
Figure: 4597.55m³
